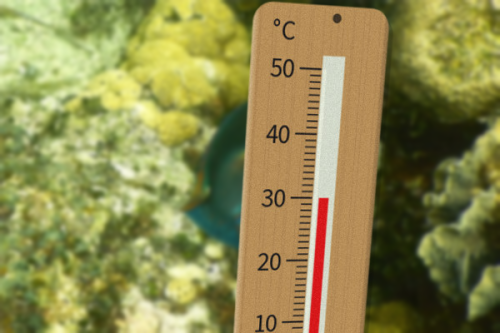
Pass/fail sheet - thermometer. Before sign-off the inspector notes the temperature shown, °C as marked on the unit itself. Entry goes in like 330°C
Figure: 30°C
